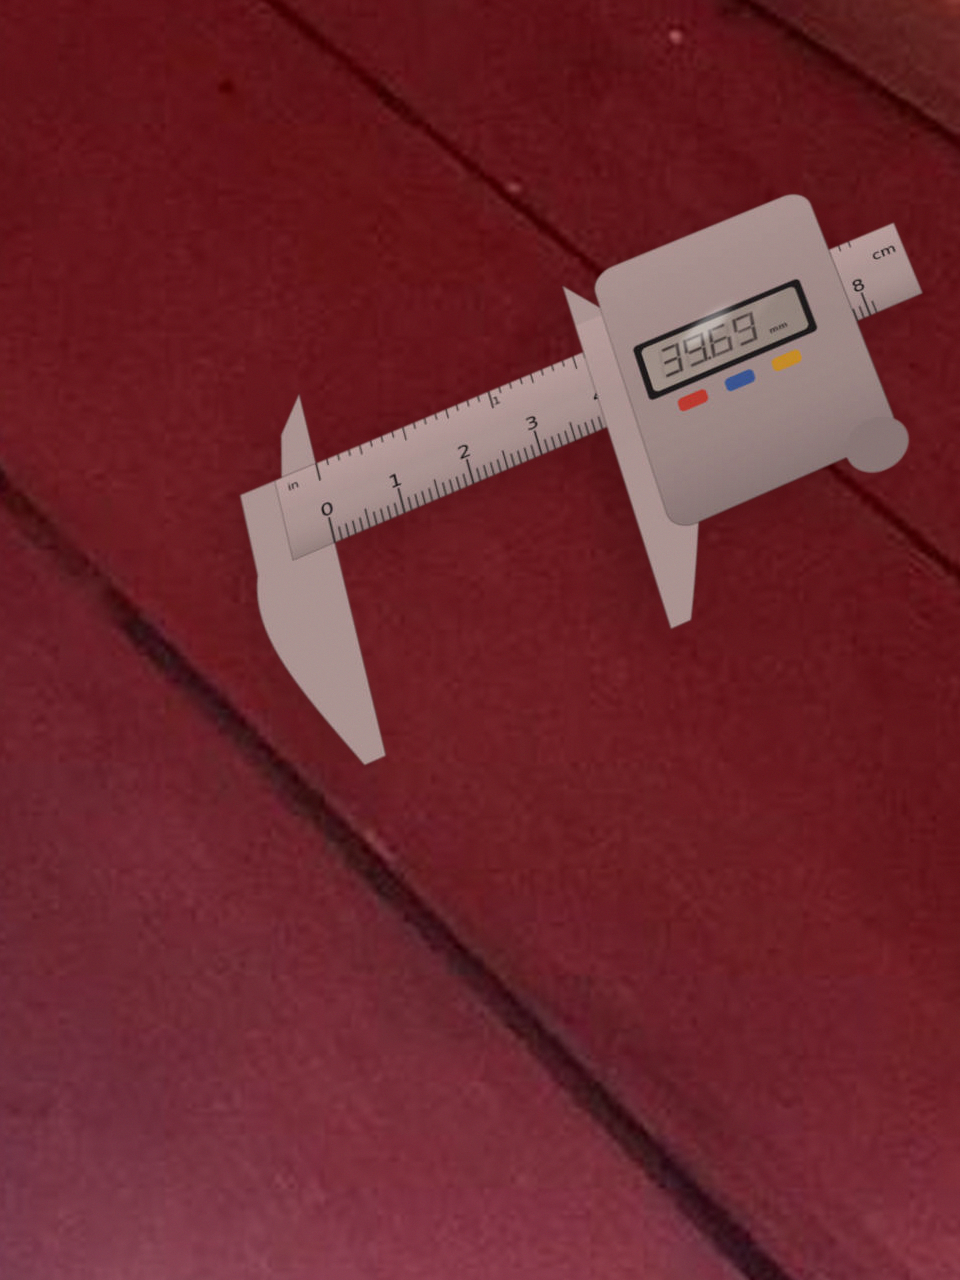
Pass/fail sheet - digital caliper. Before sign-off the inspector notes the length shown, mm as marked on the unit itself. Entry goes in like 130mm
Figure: 39.69mm
